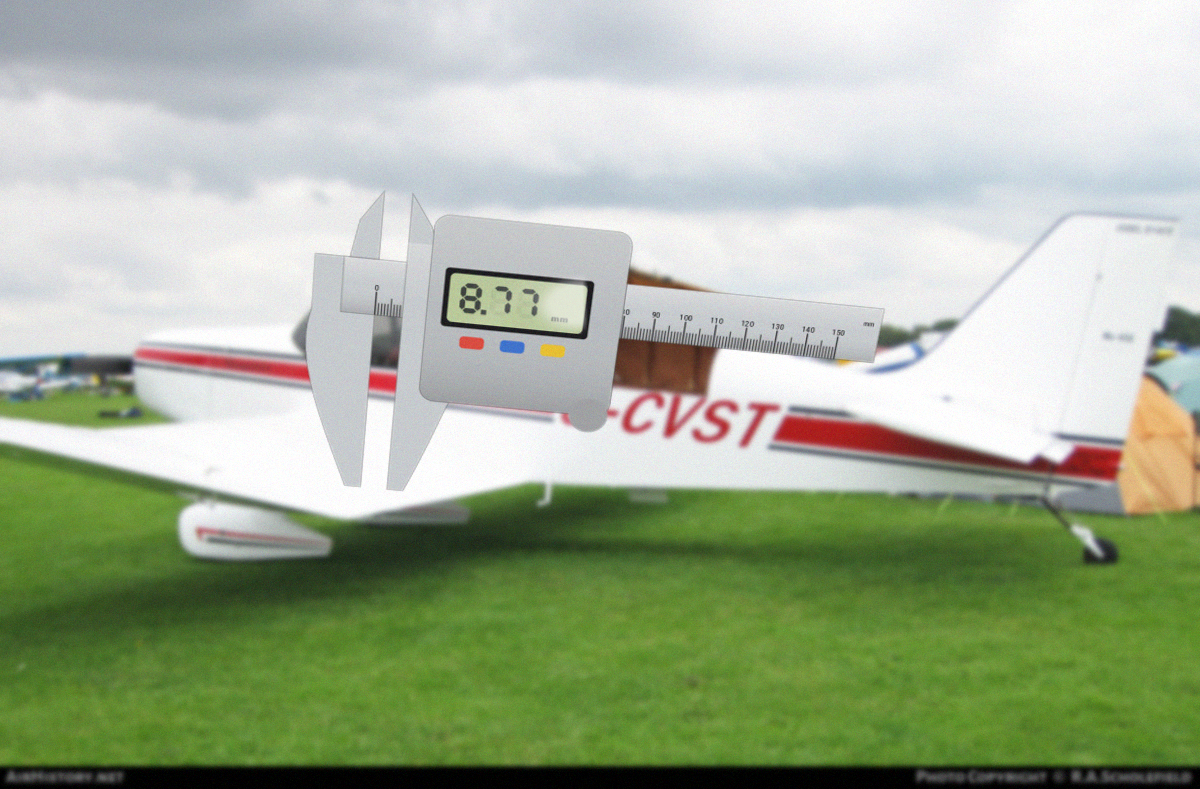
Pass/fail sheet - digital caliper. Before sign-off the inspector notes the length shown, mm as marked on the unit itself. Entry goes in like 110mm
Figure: 8.77mm
